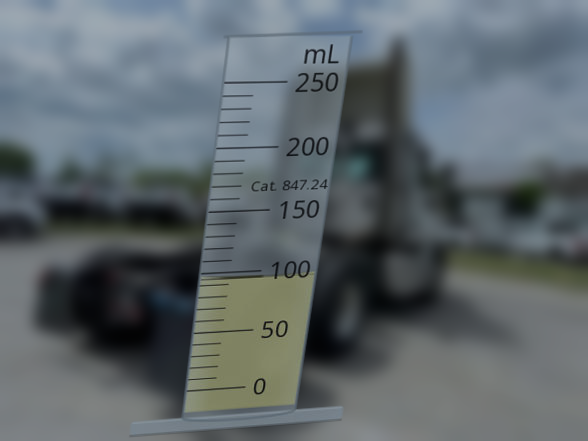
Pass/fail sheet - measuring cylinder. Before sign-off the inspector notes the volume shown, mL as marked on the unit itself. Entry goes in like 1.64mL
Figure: 95mL
